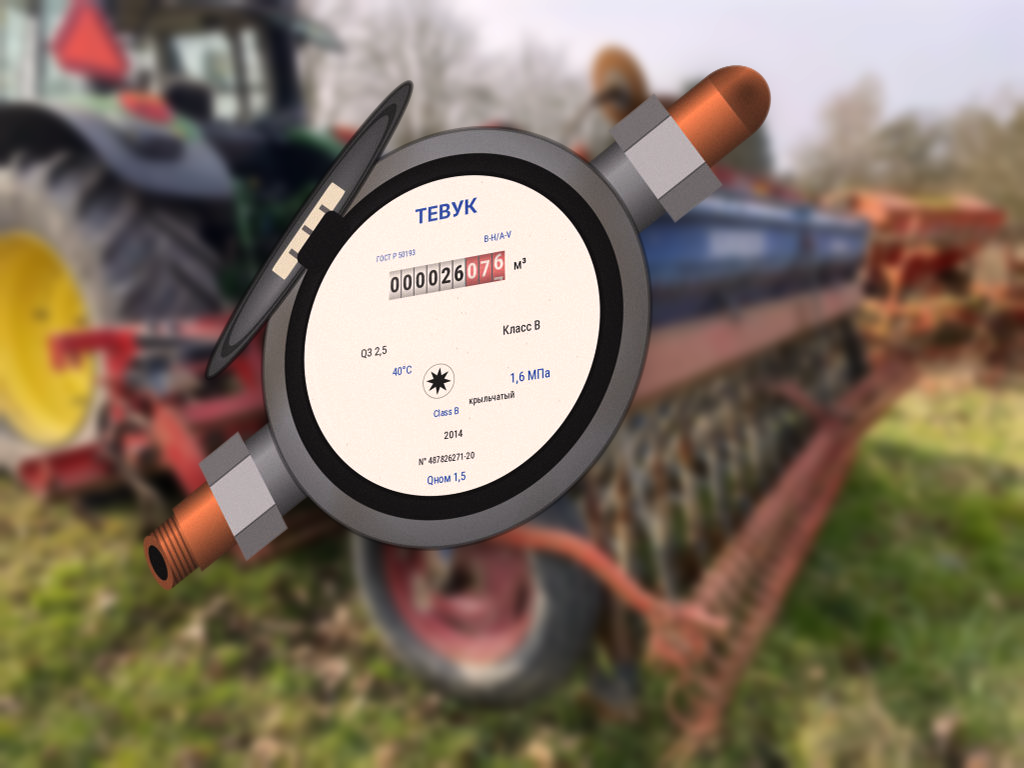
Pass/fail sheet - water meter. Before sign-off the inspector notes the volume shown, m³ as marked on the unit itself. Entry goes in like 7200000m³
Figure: 26.076m³
